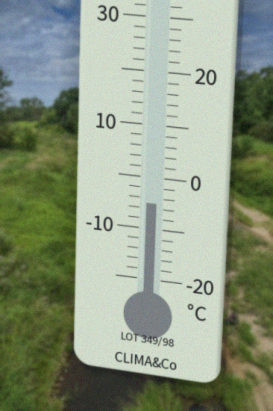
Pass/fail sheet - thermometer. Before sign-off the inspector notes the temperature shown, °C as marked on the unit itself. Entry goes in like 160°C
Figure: -5°C
